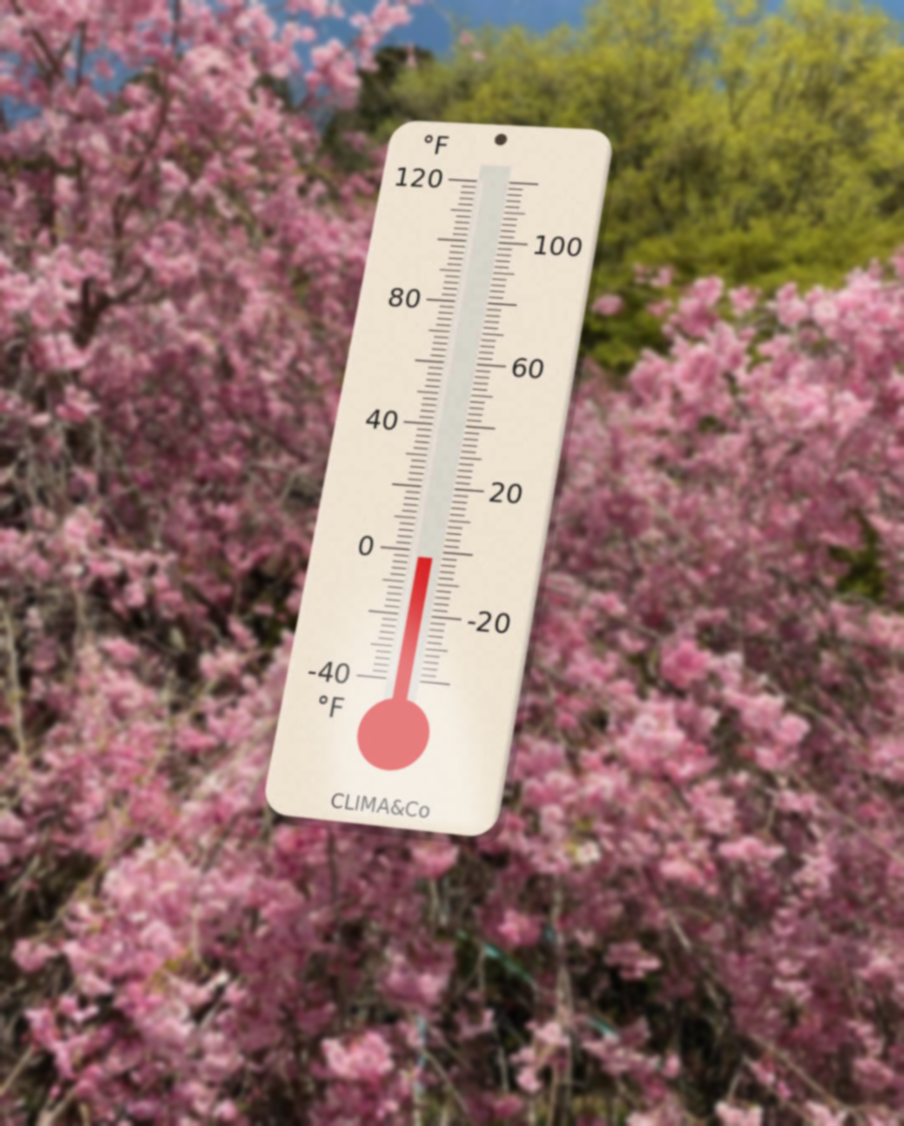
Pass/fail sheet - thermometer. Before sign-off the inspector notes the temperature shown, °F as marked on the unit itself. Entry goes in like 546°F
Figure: -2°F
